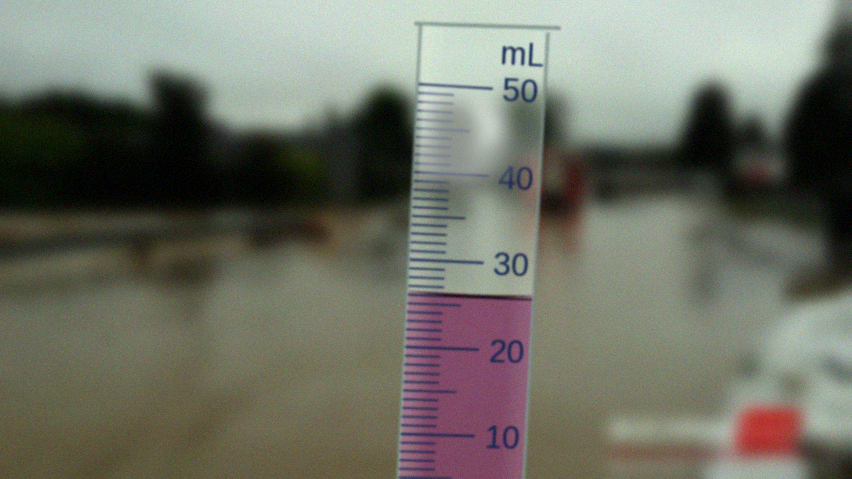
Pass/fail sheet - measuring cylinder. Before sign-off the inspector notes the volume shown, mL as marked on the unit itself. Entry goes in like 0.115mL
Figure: 26mL
